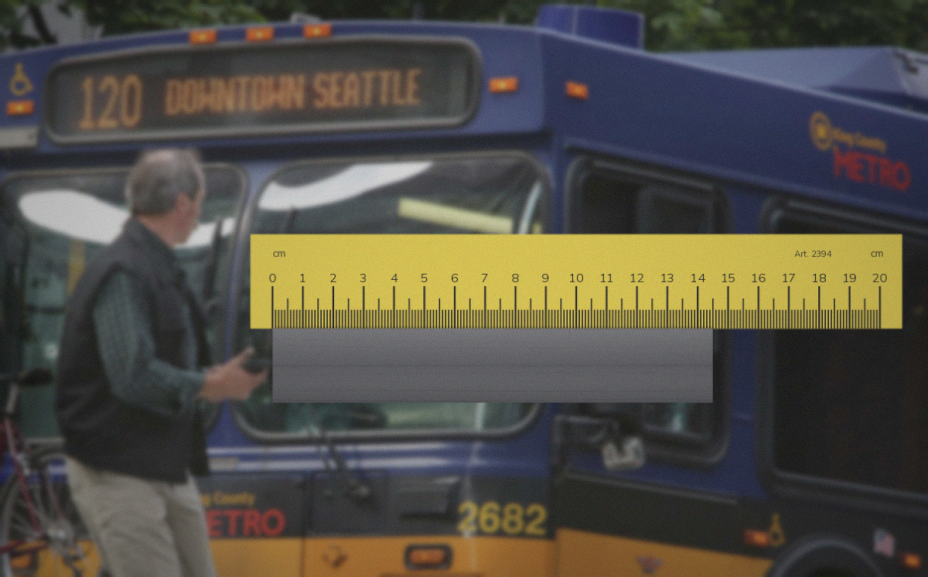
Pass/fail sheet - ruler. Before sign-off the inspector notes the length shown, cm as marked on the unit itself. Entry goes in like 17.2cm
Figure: 14.5cm
